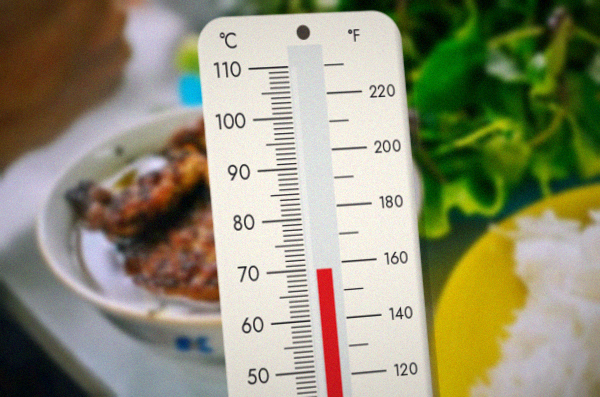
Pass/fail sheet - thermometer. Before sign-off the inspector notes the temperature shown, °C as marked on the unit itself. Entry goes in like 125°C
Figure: 70°C
